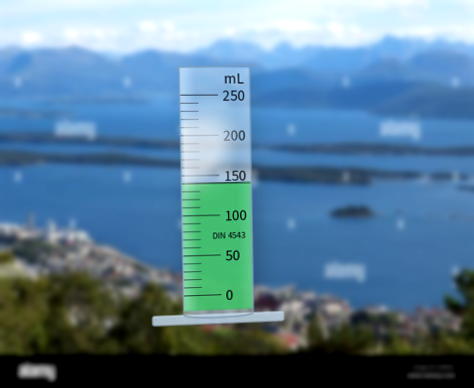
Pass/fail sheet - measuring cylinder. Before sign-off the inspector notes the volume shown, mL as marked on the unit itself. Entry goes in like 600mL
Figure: 140mL
